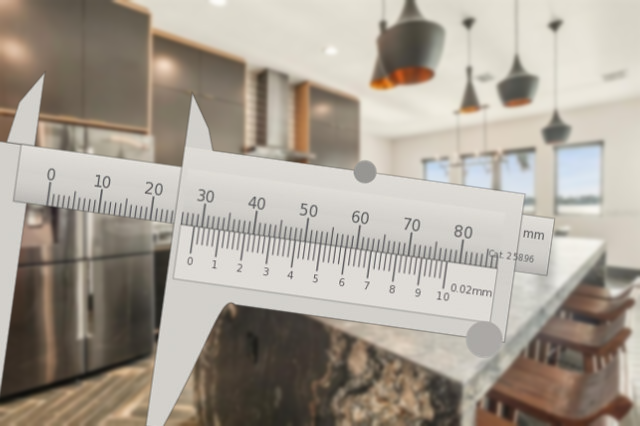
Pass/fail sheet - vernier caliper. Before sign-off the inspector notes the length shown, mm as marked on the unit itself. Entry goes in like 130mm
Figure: 28.5mm
